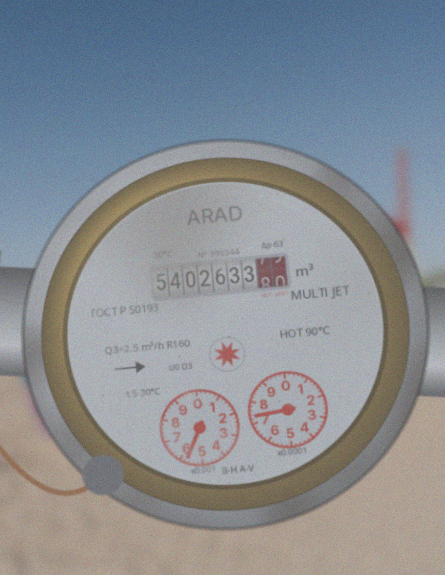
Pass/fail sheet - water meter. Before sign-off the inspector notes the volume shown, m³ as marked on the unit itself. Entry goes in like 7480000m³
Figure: 5402633.7957m³
